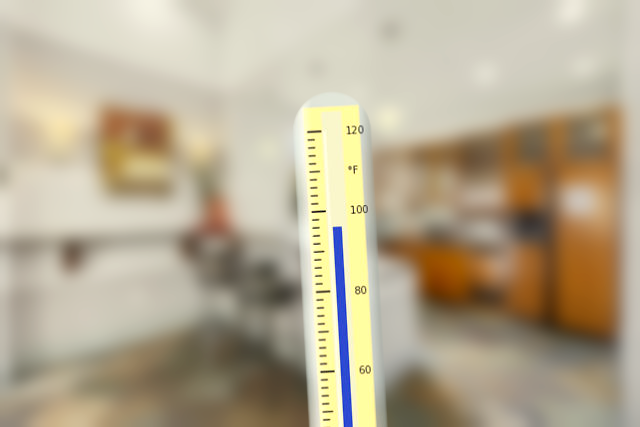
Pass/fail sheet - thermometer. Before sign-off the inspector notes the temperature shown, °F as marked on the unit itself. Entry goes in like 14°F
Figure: 96°F
